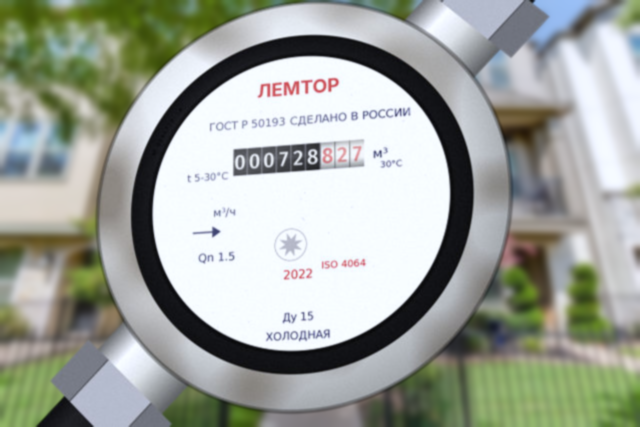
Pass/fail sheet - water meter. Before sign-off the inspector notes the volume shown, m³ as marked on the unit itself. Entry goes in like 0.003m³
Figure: 728.827m³
